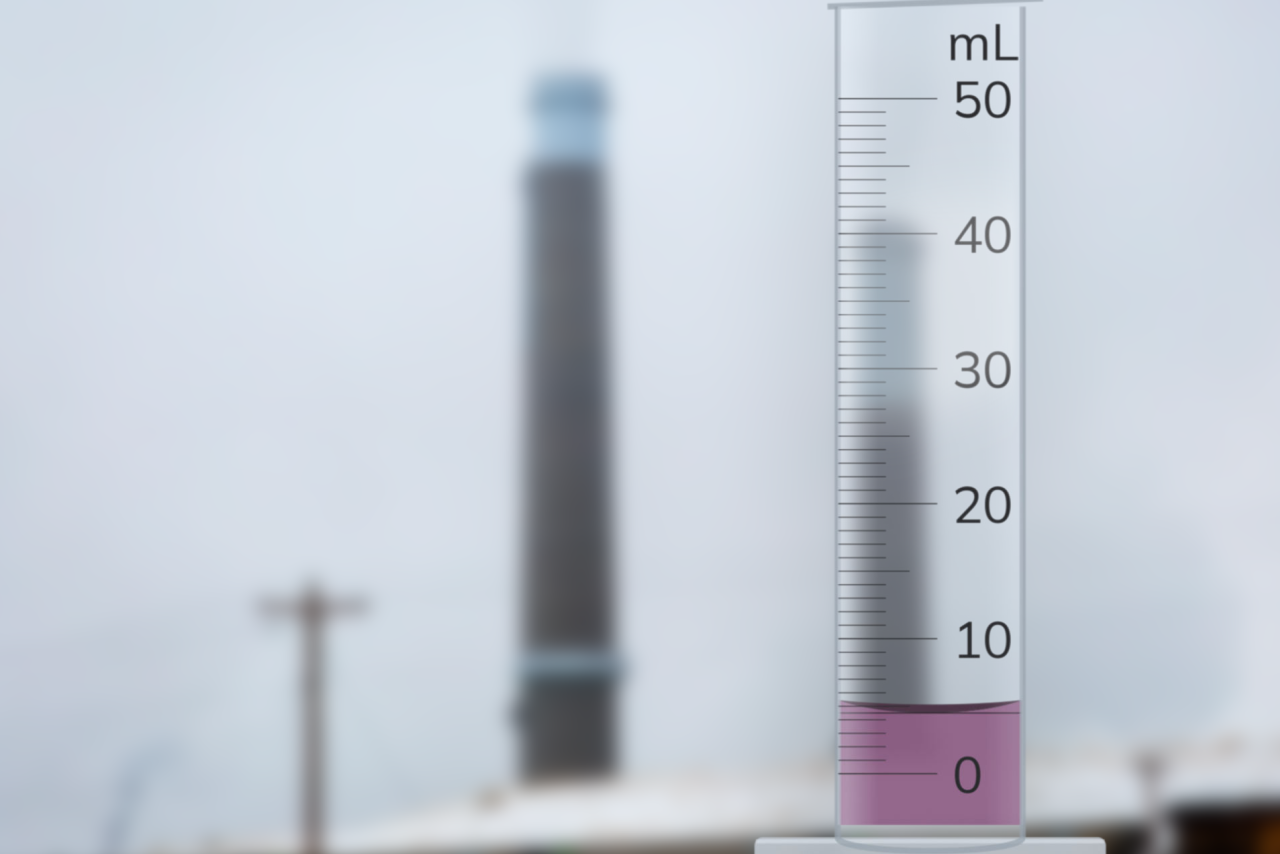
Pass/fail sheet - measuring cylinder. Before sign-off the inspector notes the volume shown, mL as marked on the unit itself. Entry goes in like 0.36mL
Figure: 4.5mL
